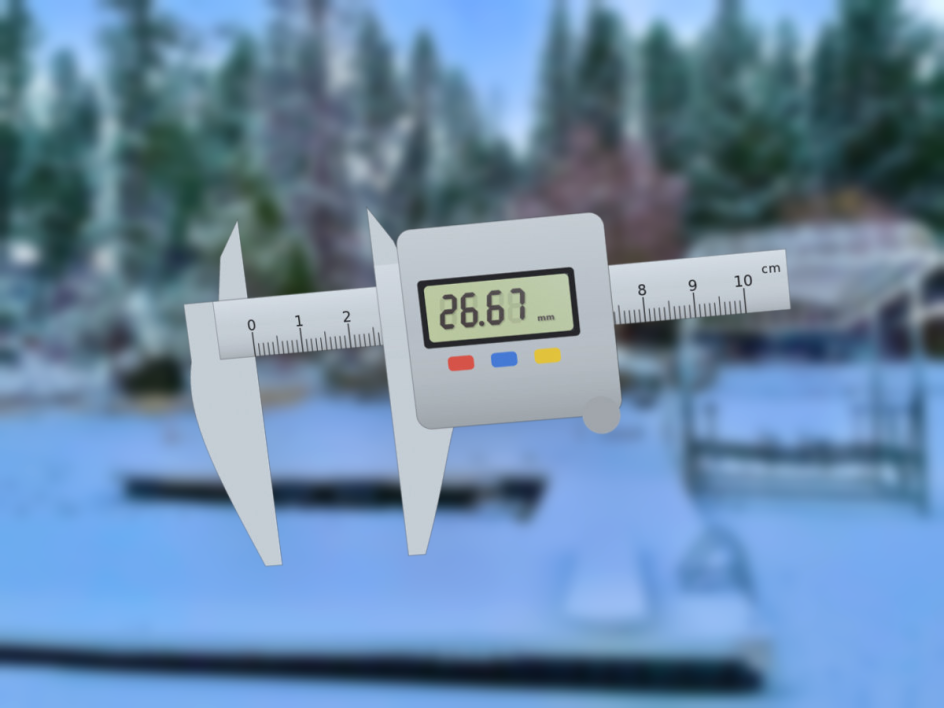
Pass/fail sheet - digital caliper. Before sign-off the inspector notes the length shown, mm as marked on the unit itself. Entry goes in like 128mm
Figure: 26.67mm
